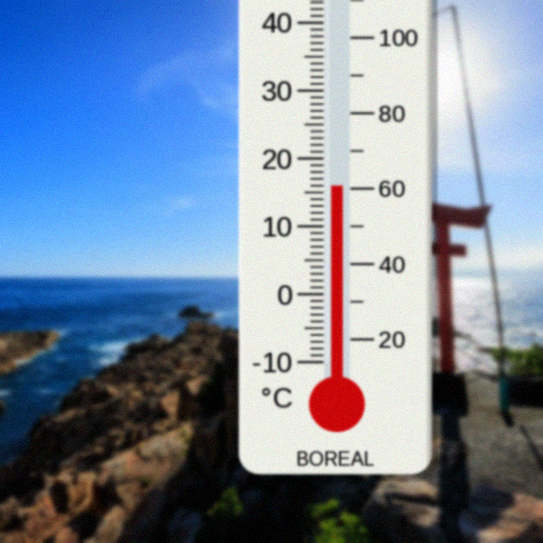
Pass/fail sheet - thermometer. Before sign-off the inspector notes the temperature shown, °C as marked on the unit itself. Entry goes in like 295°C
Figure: 16°C
